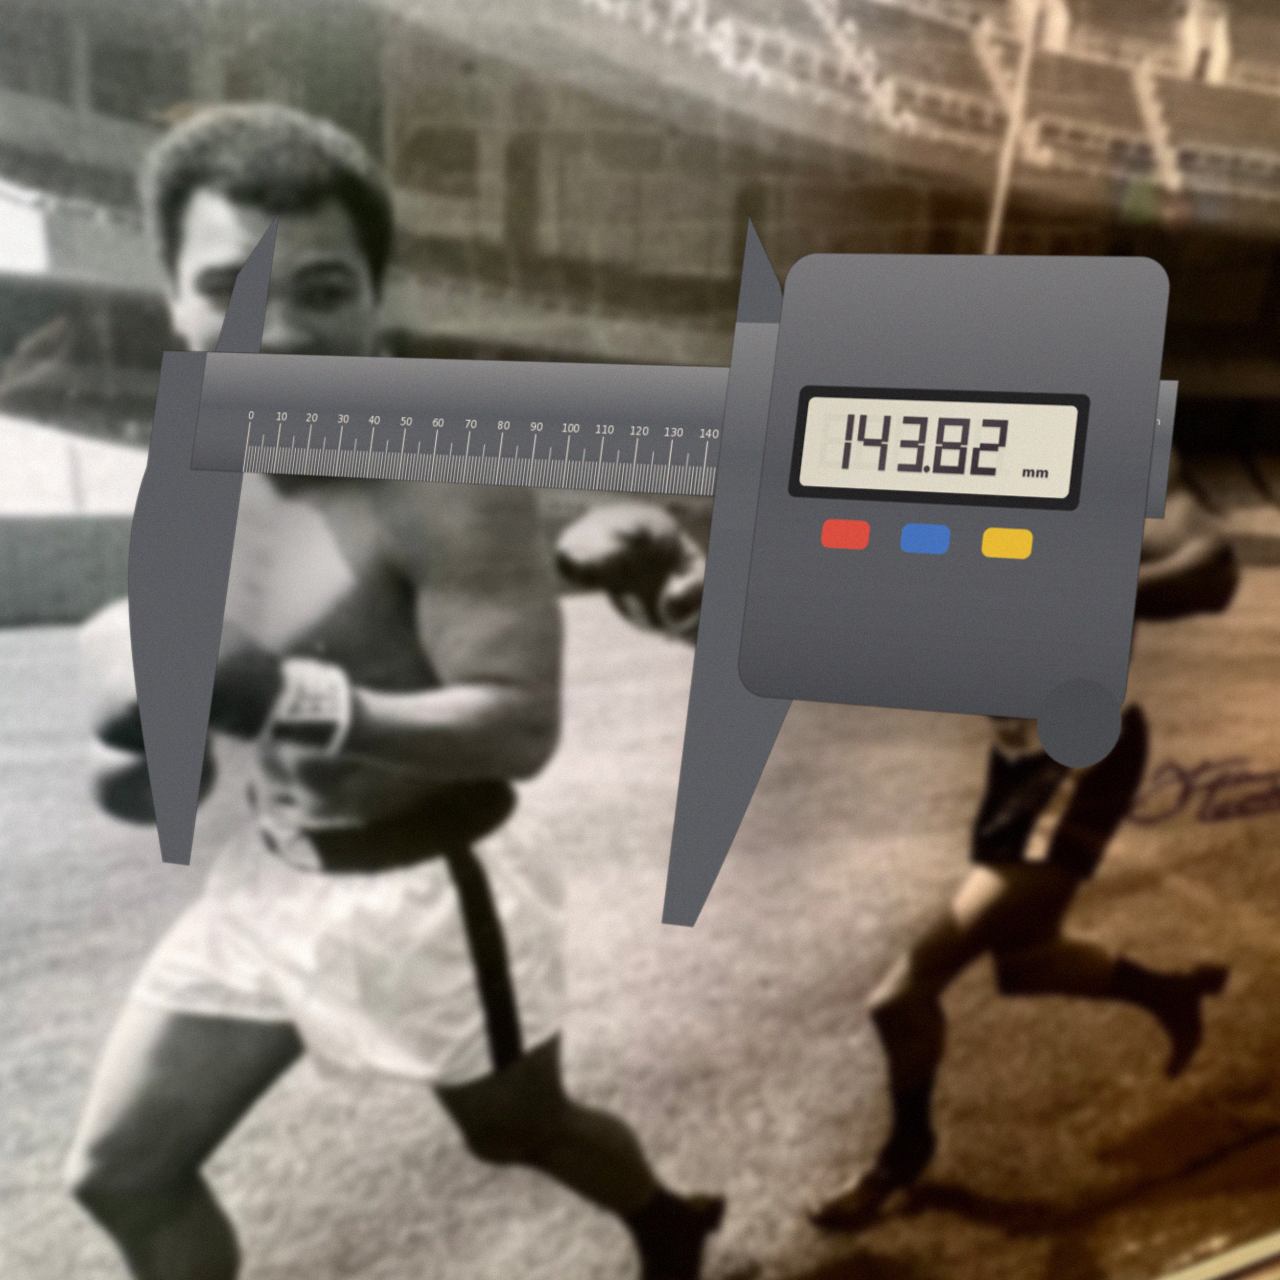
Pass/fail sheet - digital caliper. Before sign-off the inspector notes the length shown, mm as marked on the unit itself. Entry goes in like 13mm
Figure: 143.82mm
